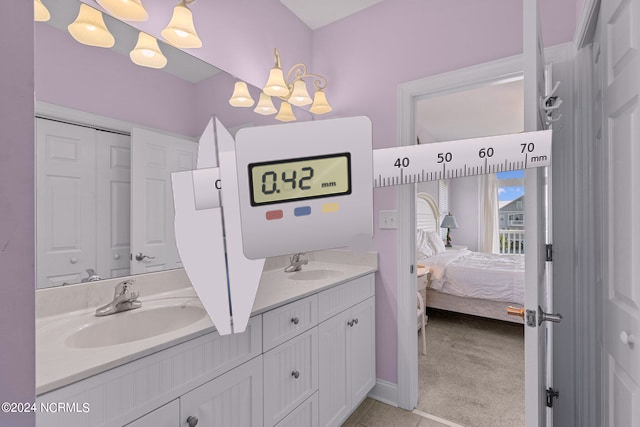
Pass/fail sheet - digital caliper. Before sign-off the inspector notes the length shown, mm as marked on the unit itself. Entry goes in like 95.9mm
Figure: 0.42mm
